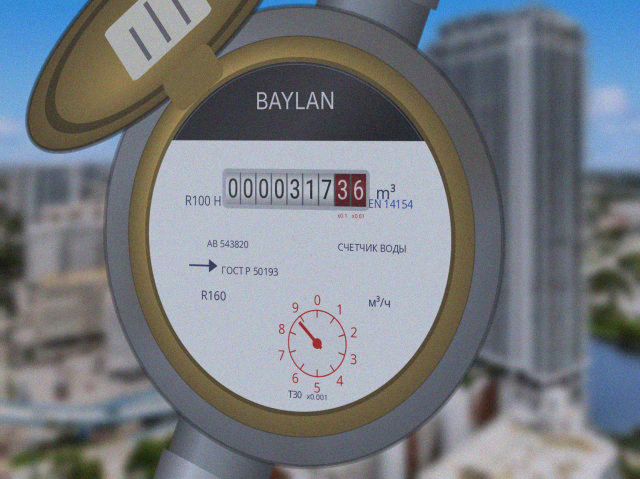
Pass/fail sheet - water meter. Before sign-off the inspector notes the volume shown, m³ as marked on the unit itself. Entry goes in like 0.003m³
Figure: 317.368m³
